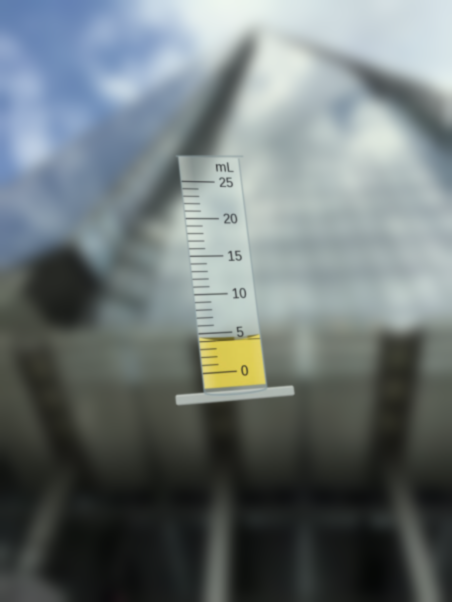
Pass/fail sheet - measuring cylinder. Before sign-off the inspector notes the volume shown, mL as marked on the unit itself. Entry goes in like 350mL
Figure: 4mL
